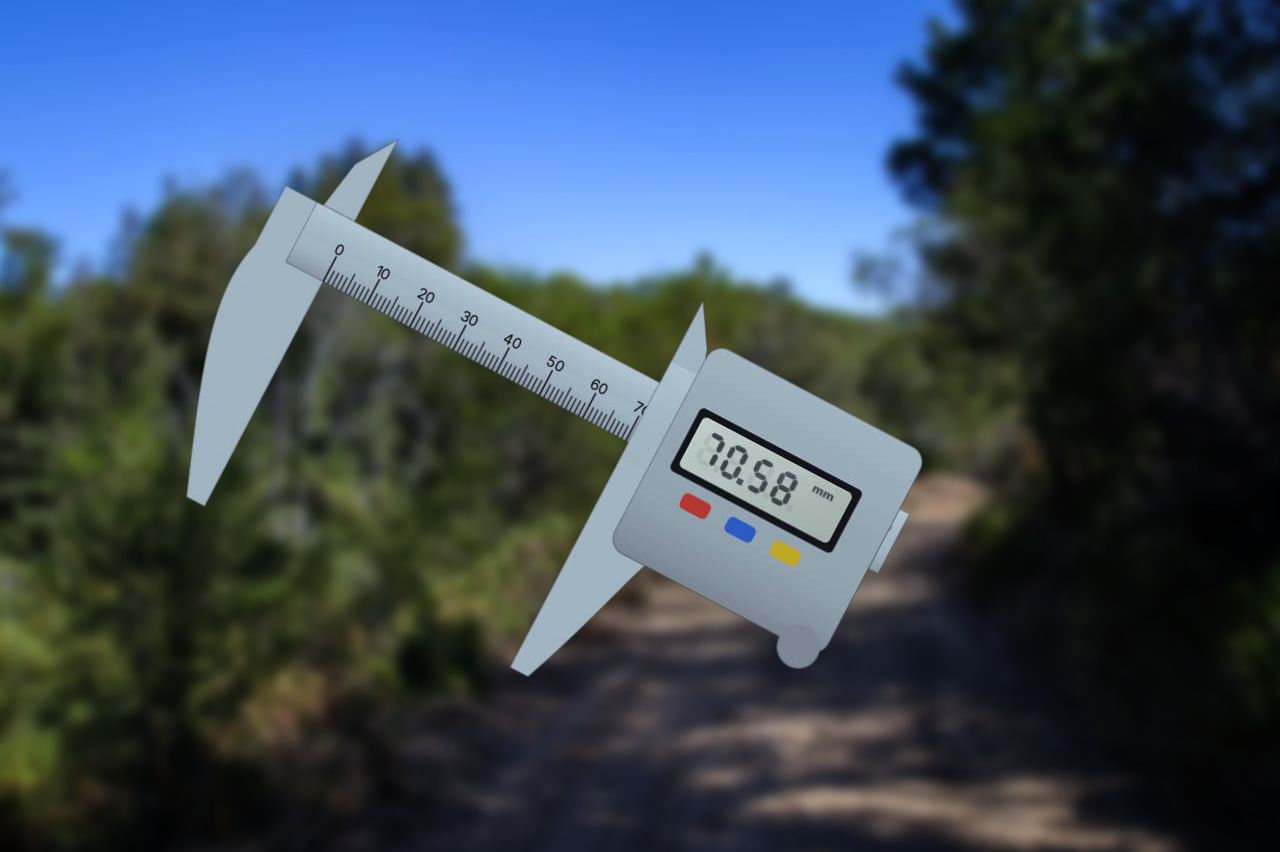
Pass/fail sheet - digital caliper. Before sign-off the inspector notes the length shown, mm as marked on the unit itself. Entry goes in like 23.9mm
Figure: 70.58mm
